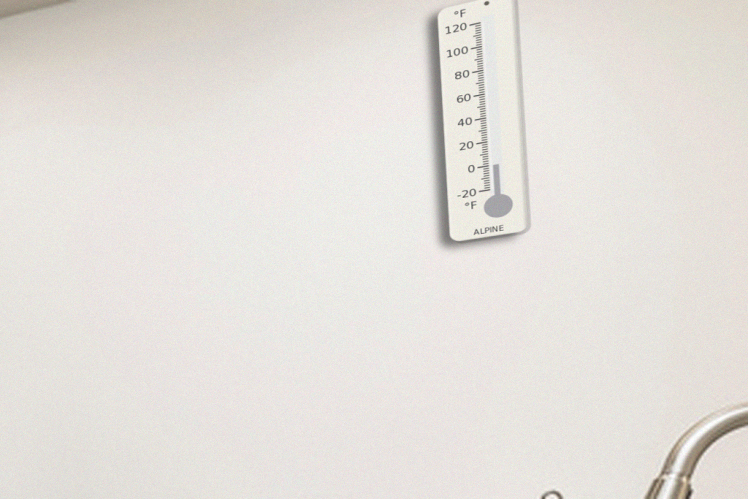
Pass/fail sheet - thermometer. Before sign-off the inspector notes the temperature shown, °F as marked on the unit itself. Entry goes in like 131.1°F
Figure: 0°F
